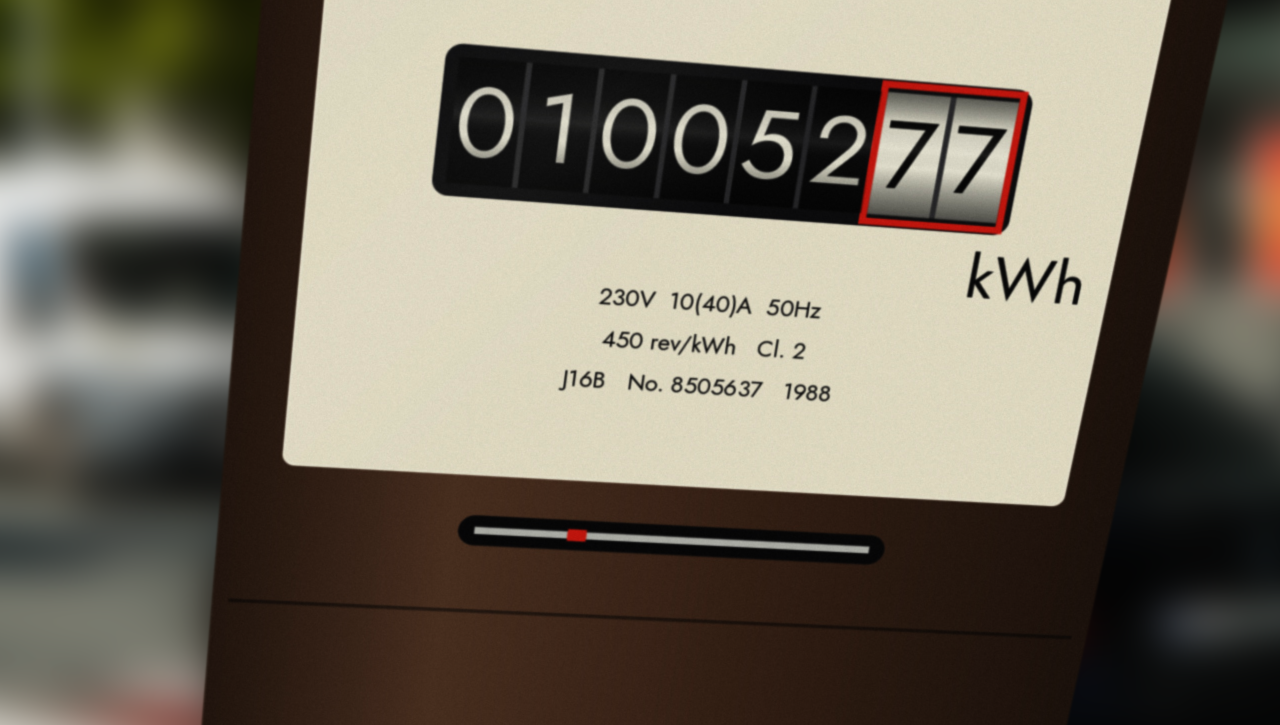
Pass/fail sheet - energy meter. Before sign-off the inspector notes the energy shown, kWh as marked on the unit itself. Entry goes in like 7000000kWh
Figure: 10052.77kWh
